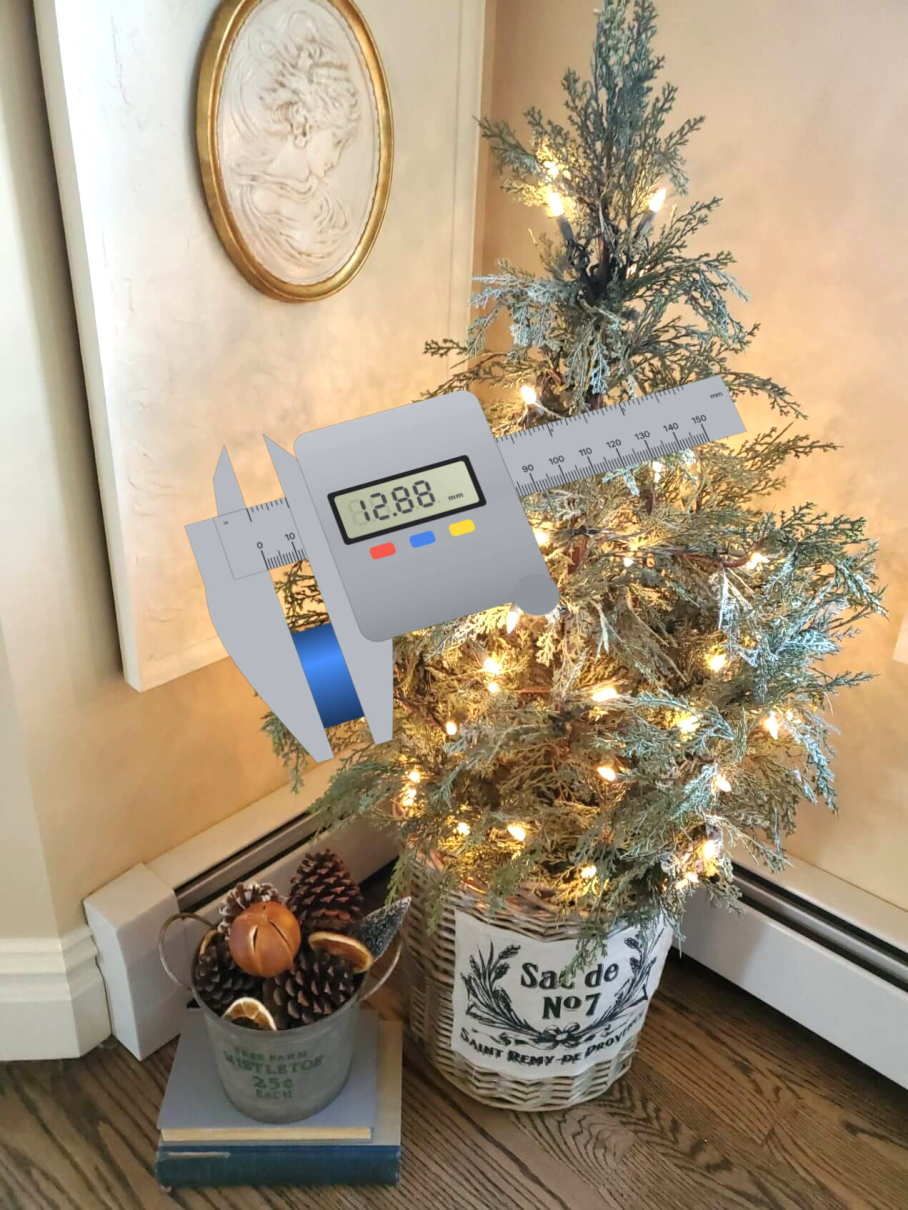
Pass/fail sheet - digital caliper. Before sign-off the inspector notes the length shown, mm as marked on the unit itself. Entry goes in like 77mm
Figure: 12.88mm
